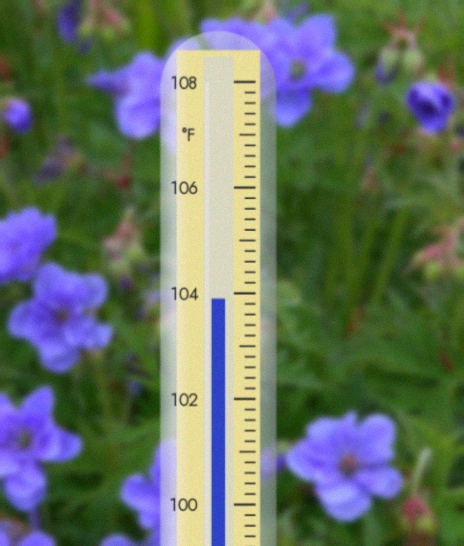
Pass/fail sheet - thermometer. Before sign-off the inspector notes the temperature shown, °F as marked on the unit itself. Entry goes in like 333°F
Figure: 103.9°F
